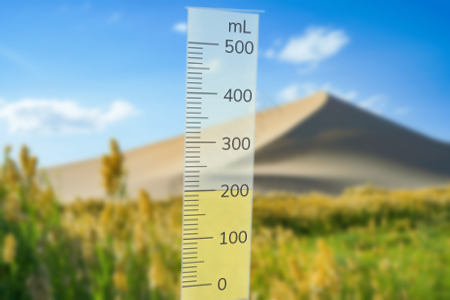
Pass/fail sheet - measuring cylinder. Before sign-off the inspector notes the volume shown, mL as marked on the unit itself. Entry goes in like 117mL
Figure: 200mL
